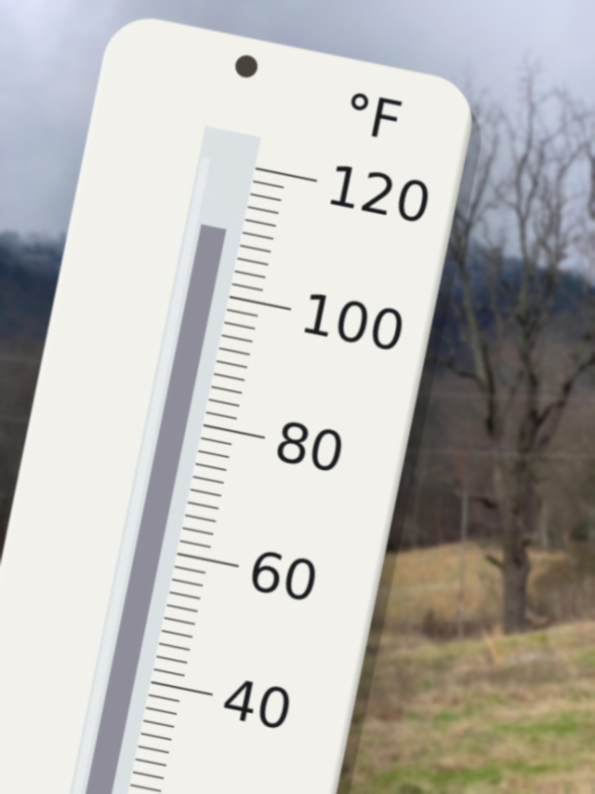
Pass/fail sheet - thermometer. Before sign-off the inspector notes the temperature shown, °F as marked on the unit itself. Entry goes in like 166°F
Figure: 110°F
